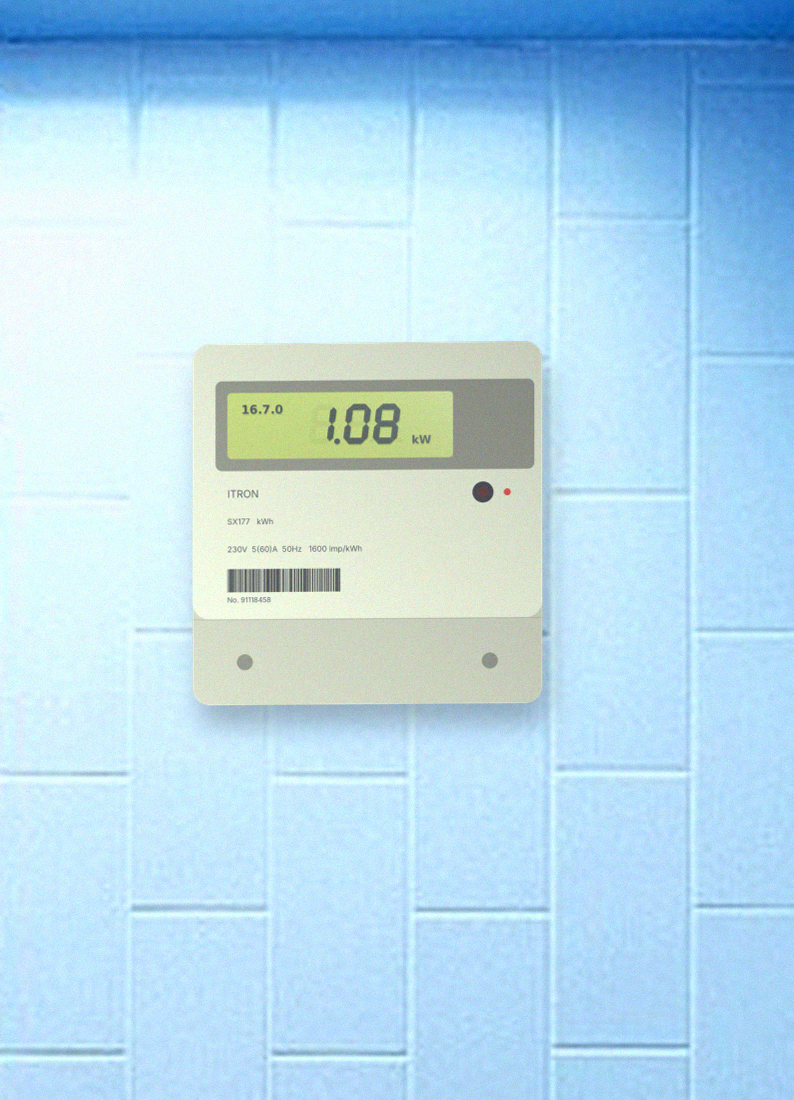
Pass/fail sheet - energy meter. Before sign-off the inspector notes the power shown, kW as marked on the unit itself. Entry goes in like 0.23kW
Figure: 1.08kW
